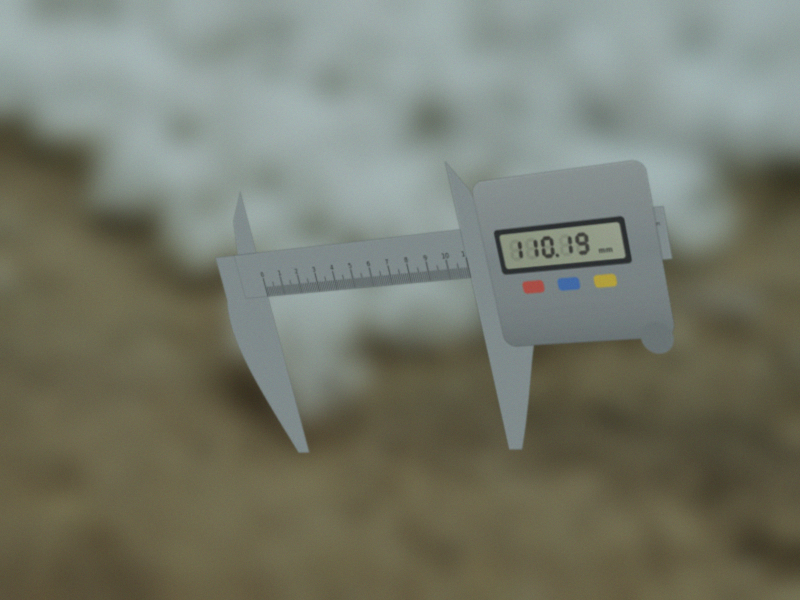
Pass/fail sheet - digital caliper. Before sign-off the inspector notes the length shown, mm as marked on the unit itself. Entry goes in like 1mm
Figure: 110.19mm
